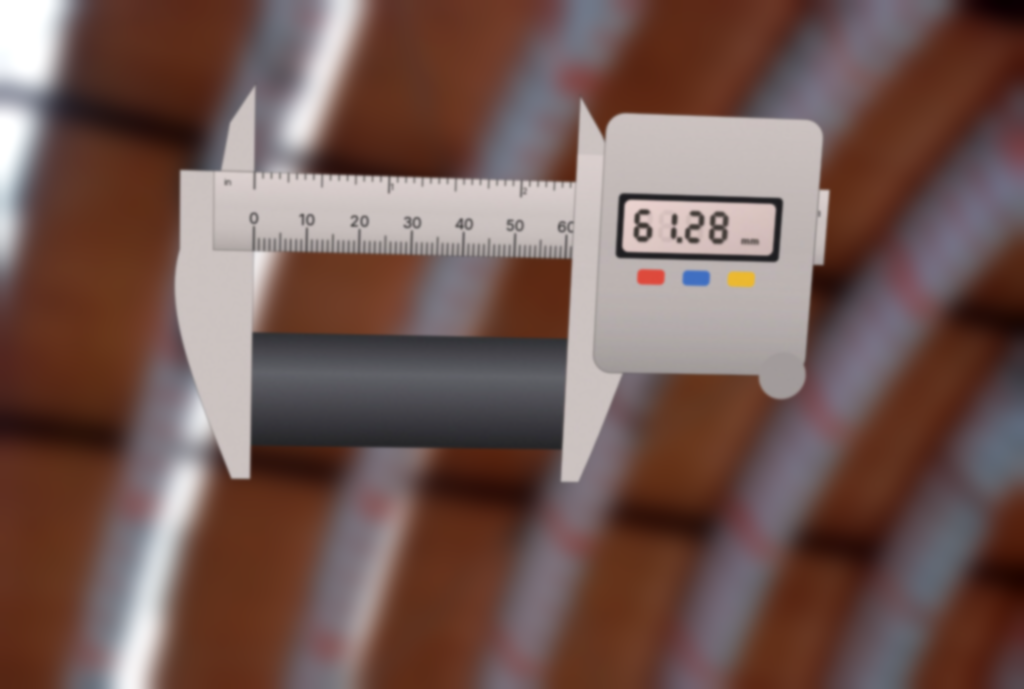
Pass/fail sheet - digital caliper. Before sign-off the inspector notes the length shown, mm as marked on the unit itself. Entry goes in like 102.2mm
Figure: 61.28mm
